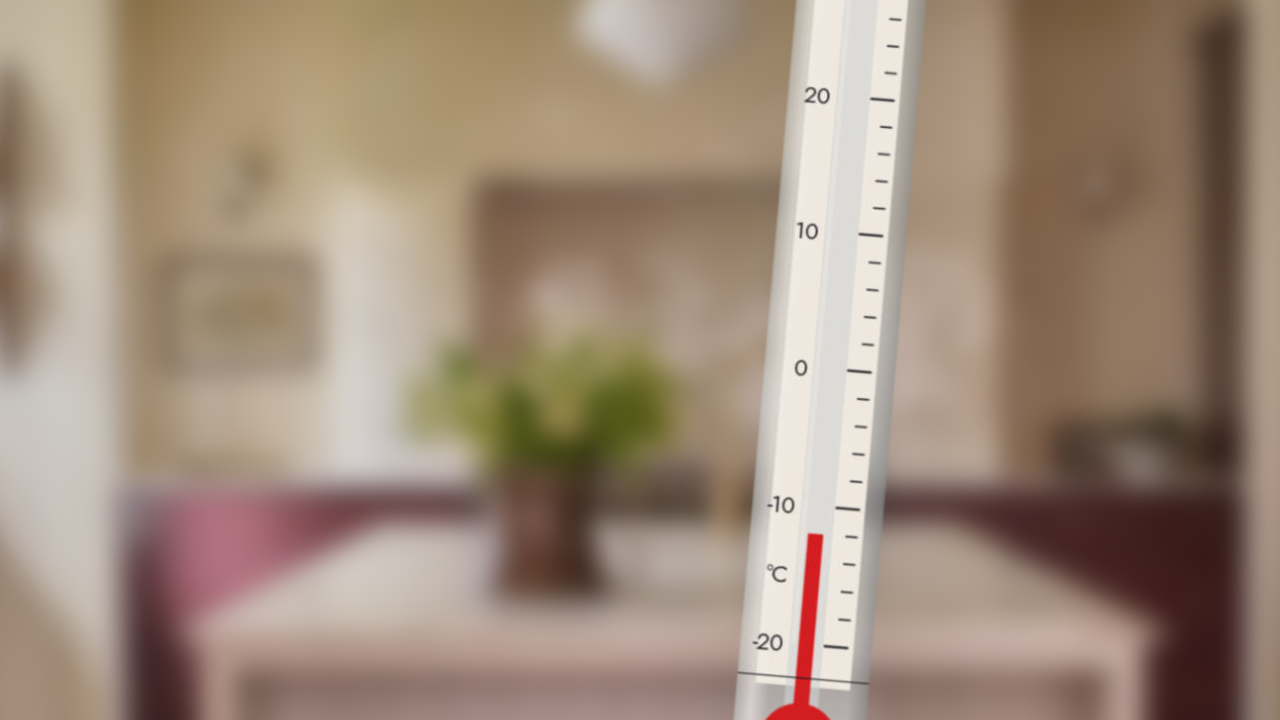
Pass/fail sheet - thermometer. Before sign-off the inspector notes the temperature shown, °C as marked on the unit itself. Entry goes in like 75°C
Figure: -12°C
